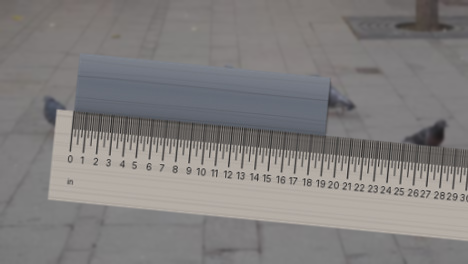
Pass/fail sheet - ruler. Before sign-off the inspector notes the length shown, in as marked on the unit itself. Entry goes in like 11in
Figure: 19in
